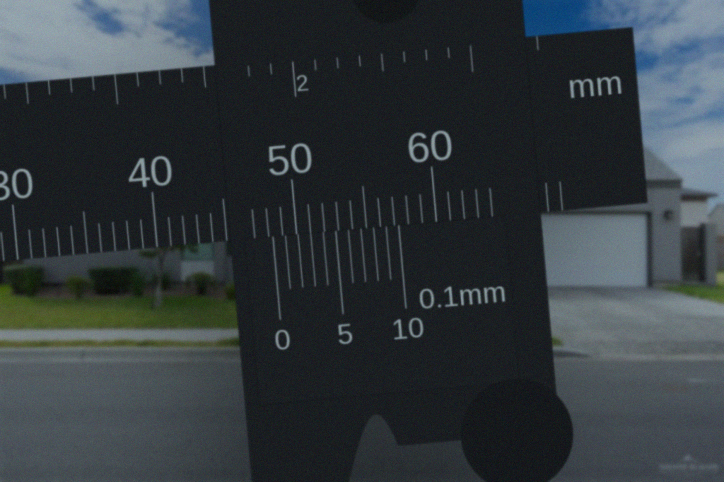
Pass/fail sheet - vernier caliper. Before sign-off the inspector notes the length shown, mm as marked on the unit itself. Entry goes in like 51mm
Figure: 48.3mm
